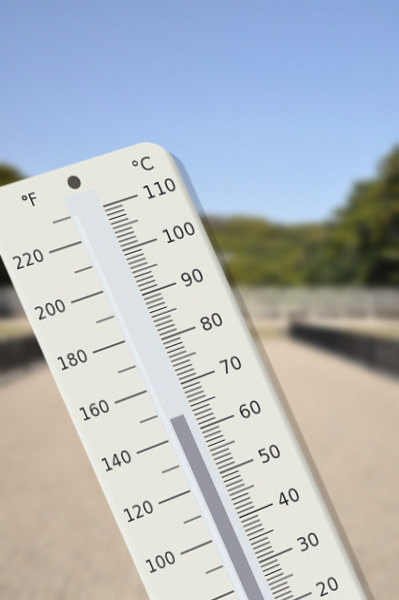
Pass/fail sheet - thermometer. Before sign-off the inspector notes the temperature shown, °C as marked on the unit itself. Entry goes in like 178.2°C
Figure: 64°C
